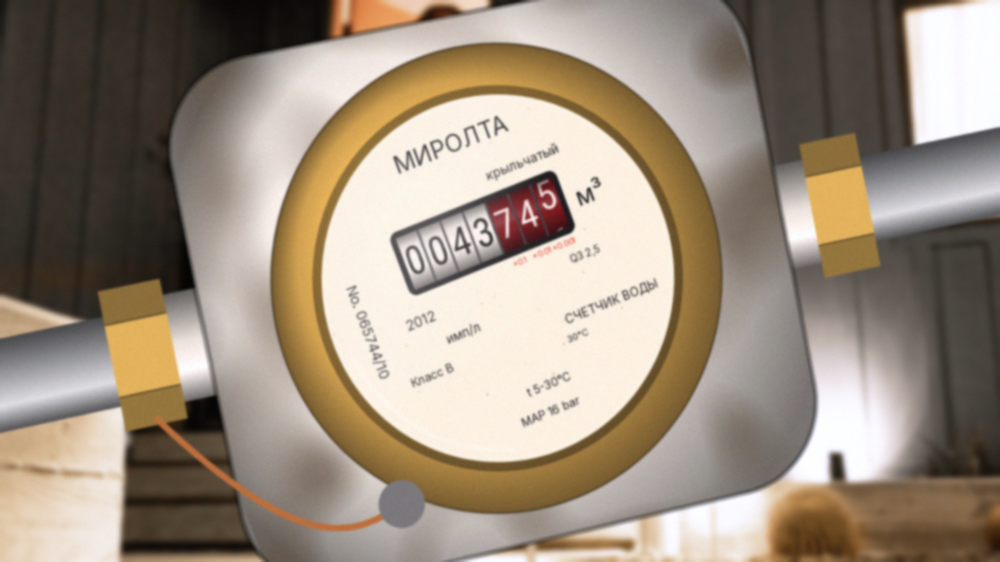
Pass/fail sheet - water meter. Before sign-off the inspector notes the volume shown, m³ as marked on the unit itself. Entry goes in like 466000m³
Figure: 43.745m³
